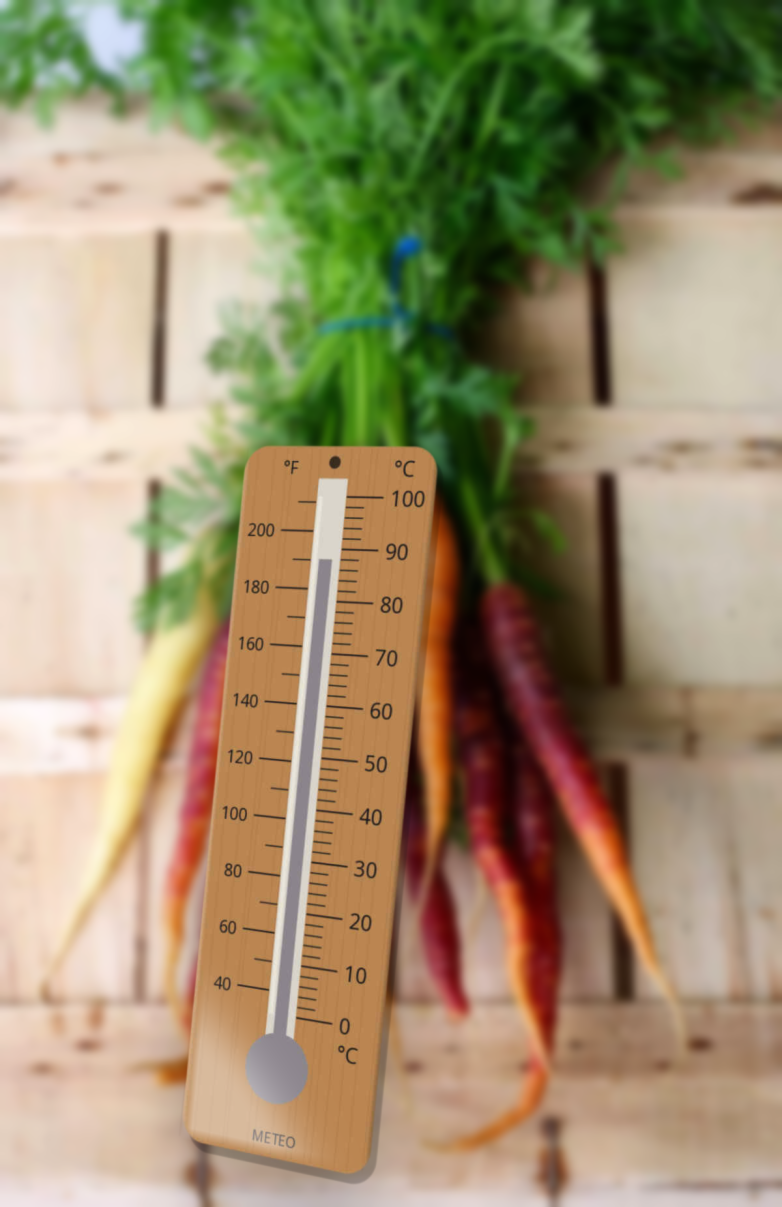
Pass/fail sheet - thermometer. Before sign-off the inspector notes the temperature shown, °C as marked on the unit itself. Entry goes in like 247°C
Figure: 88°C
